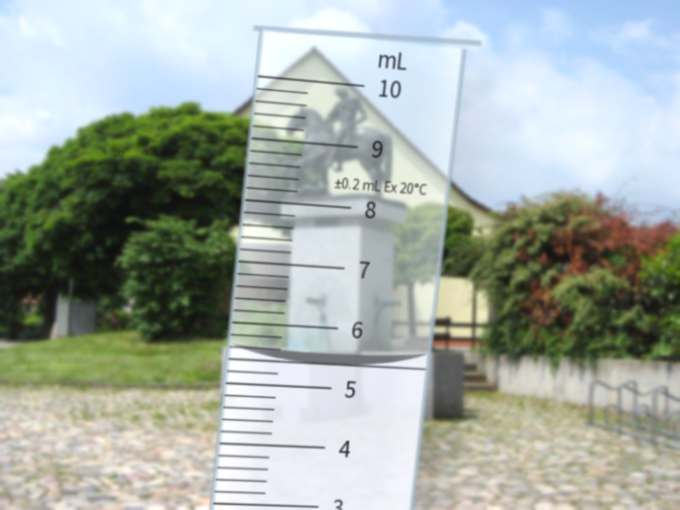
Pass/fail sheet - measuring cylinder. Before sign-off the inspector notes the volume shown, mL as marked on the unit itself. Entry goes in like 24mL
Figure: 5.4mL
